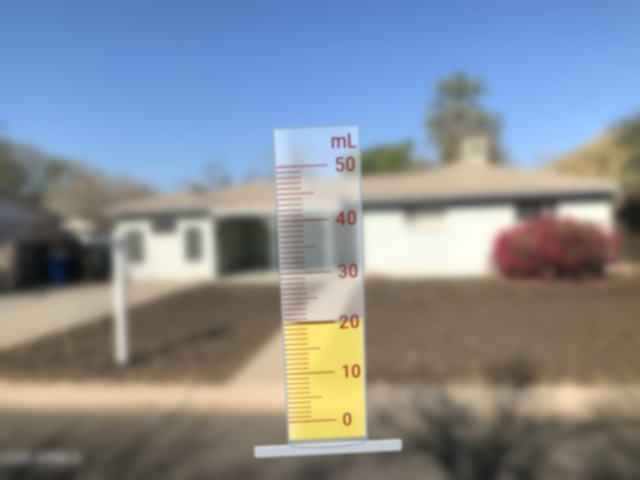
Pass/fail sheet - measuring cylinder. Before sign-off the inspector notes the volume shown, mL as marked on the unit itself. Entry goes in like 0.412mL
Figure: 20mL
